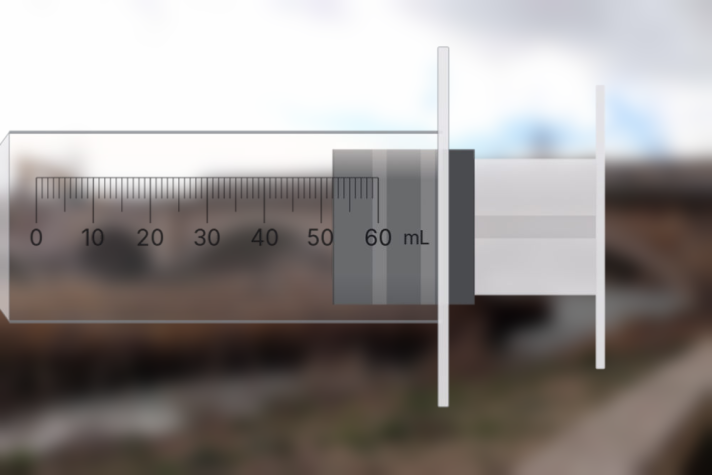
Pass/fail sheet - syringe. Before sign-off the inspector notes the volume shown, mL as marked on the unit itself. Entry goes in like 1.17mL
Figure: 52mL
